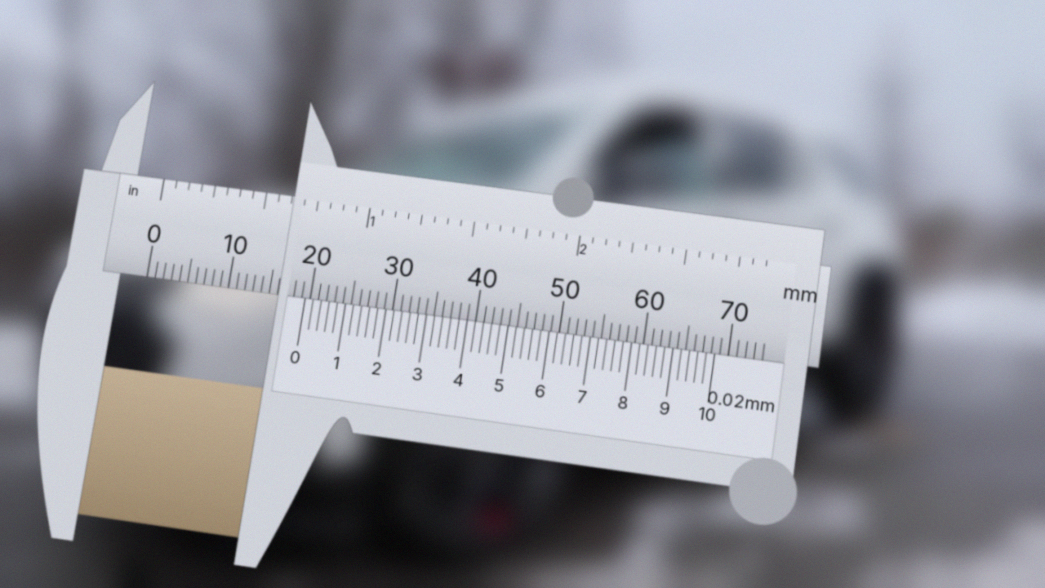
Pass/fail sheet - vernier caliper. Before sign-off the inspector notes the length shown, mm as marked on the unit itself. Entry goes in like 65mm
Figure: 19.4mm
